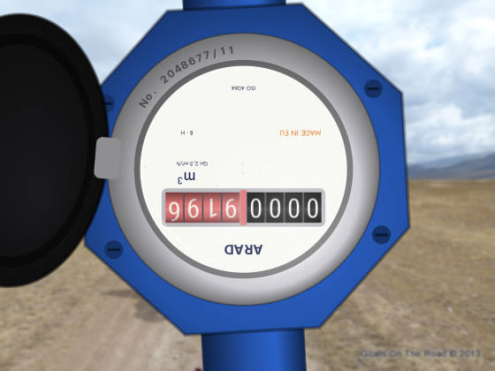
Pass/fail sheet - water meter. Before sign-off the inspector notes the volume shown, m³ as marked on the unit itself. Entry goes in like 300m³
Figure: 0.9196m³
